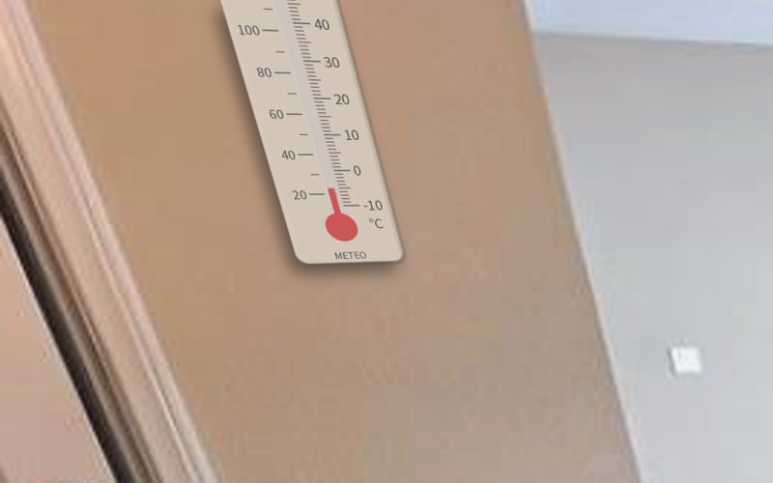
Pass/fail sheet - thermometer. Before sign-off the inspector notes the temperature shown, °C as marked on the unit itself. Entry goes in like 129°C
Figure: -5°C
